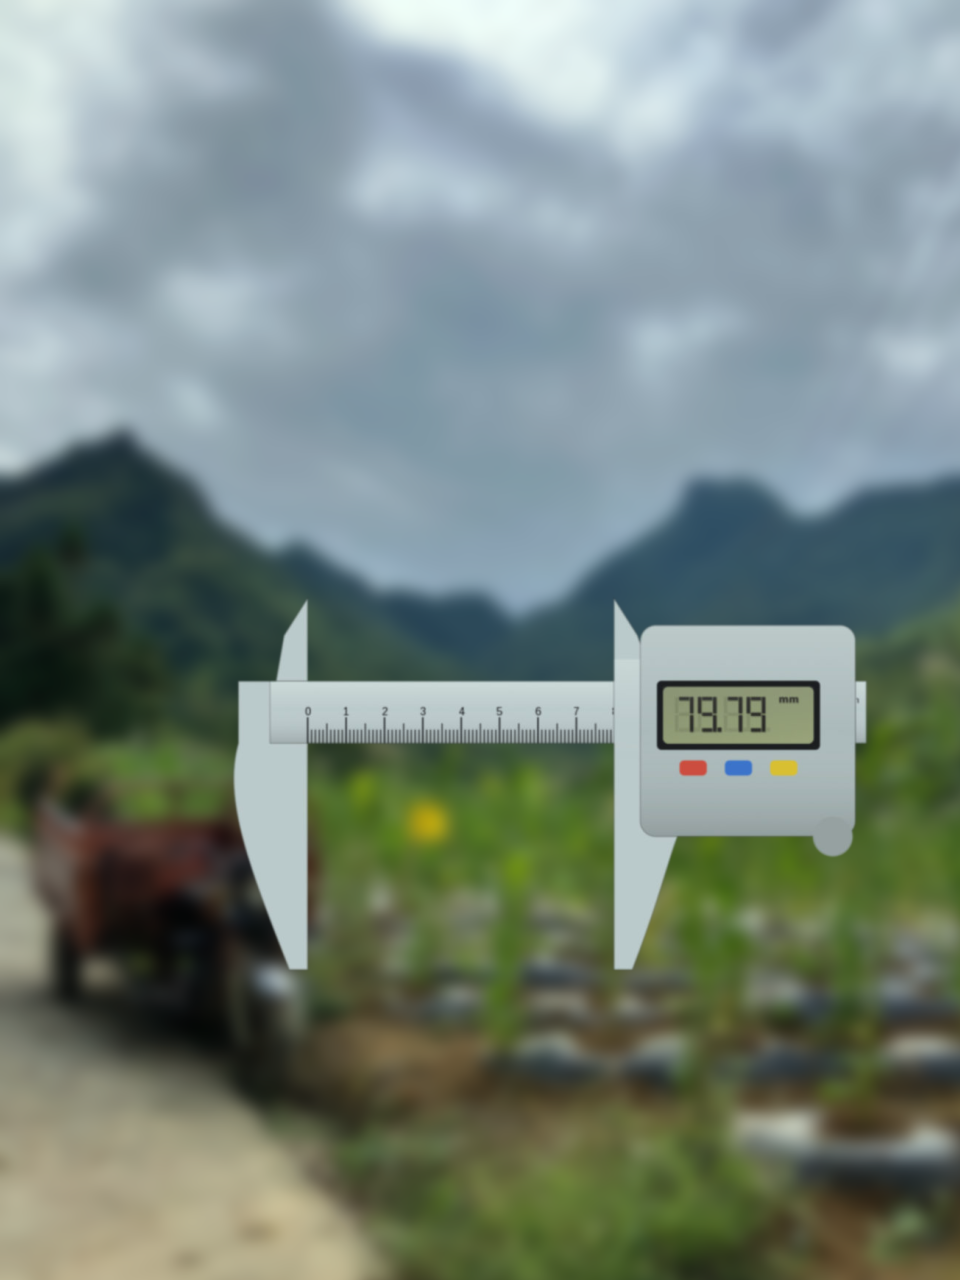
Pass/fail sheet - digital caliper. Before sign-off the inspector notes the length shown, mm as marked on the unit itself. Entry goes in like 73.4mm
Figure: 79.79mm
